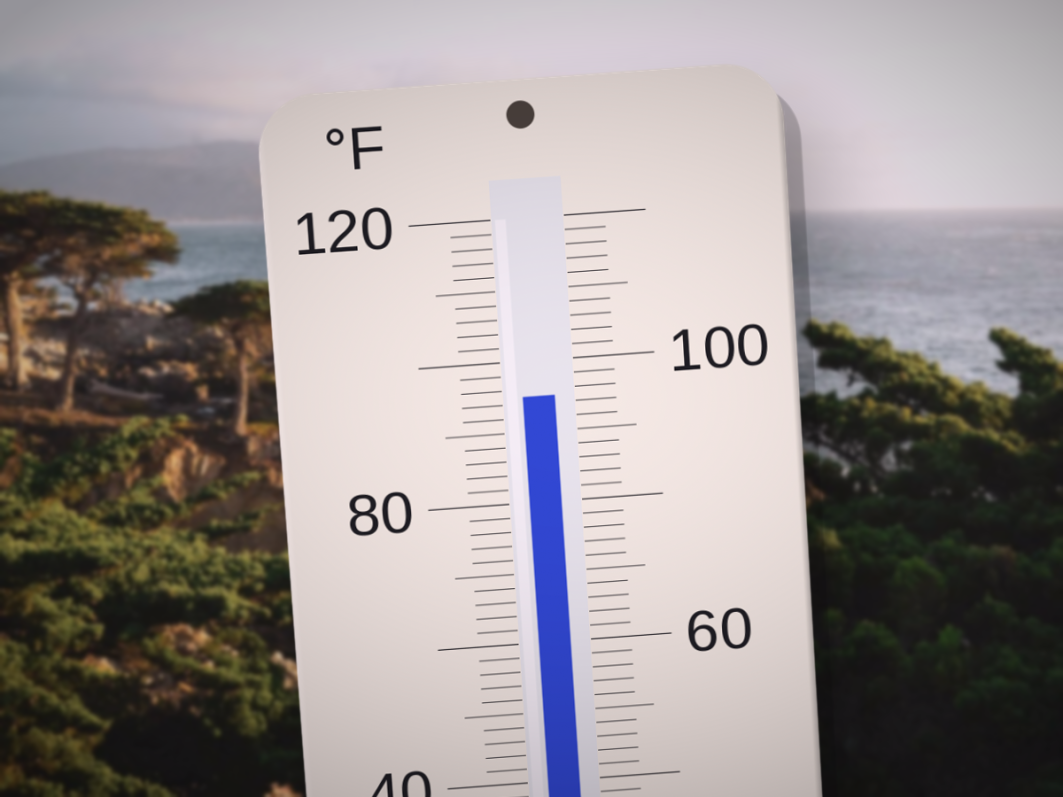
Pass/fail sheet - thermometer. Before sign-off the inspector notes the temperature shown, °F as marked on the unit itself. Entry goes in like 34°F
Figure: 95°F
